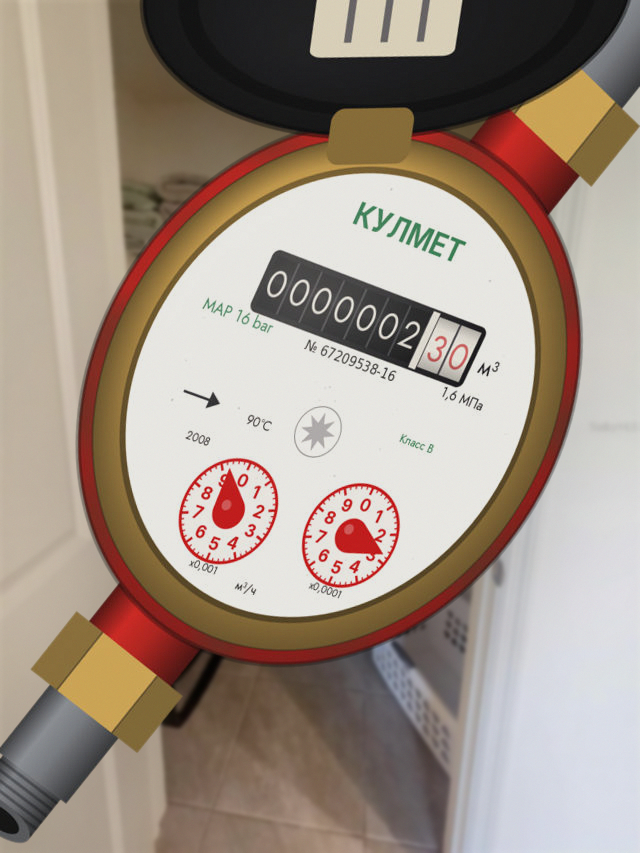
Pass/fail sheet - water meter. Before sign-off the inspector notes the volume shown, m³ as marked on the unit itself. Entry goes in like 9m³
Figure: 2.2992m³
